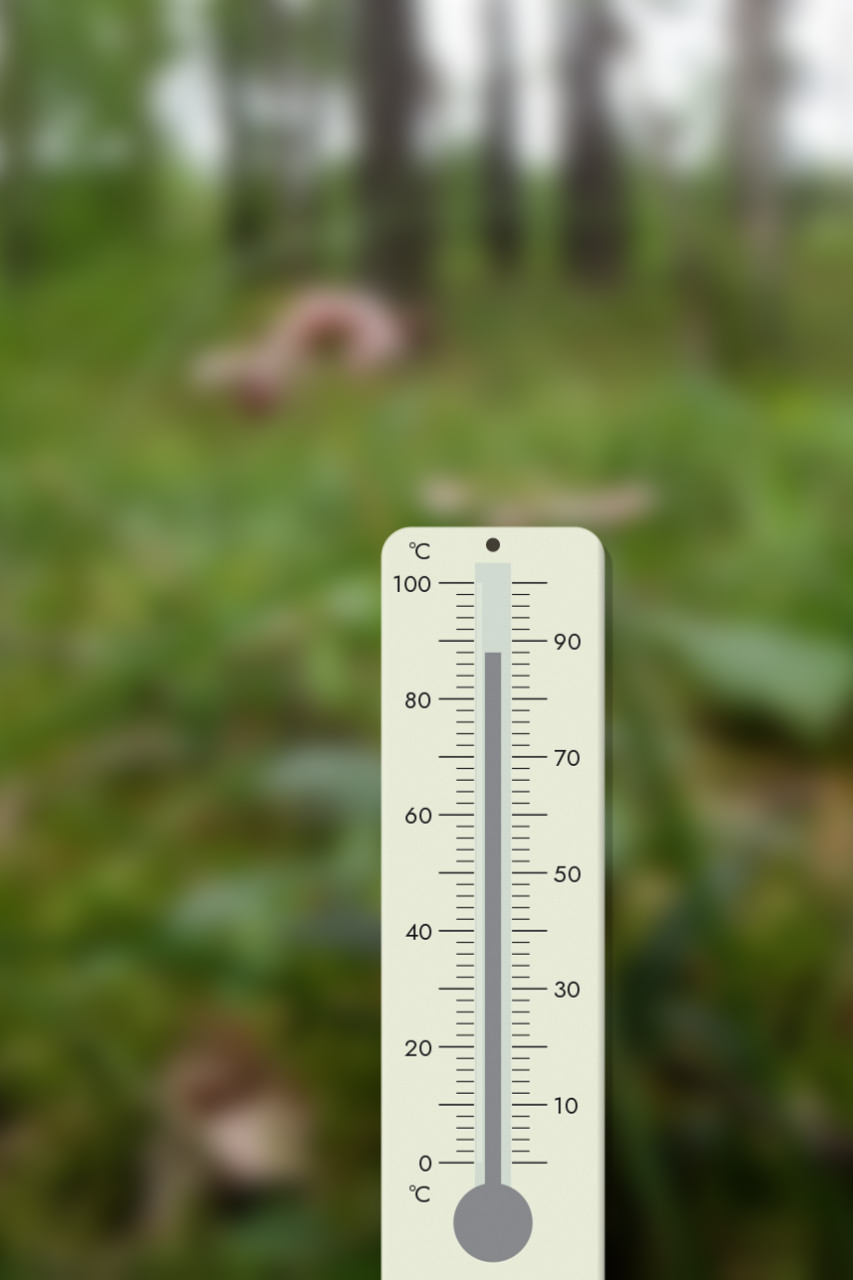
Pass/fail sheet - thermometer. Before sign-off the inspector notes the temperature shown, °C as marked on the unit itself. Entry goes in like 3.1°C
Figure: 88°C
